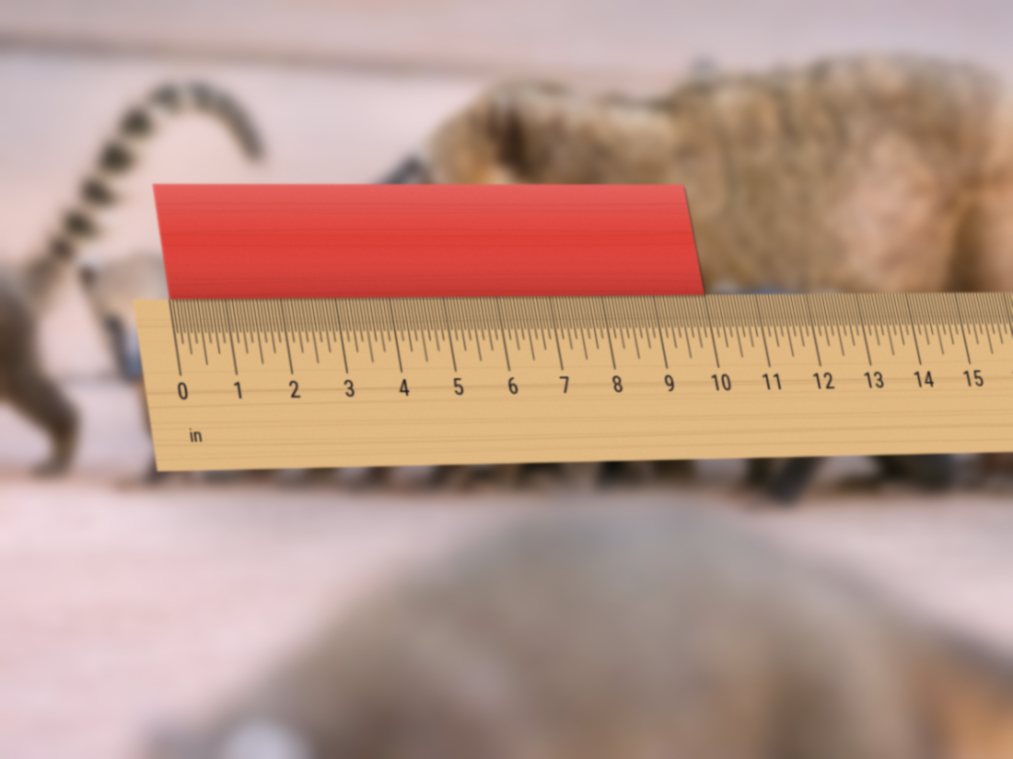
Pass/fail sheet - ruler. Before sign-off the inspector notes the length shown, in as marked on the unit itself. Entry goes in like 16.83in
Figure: 10in
